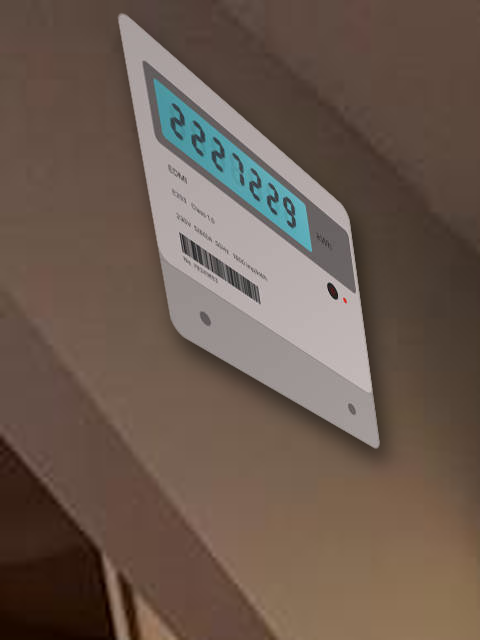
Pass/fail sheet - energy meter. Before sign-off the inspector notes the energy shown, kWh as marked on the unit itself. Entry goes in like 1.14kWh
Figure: 2227229kWh
